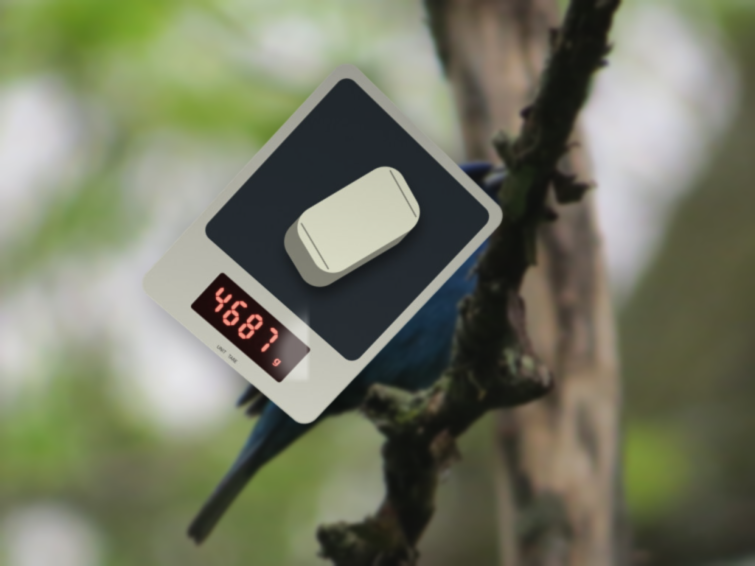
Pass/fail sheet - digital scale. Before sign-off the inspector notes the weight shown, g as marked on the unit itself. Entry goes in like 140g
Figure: 4687g
